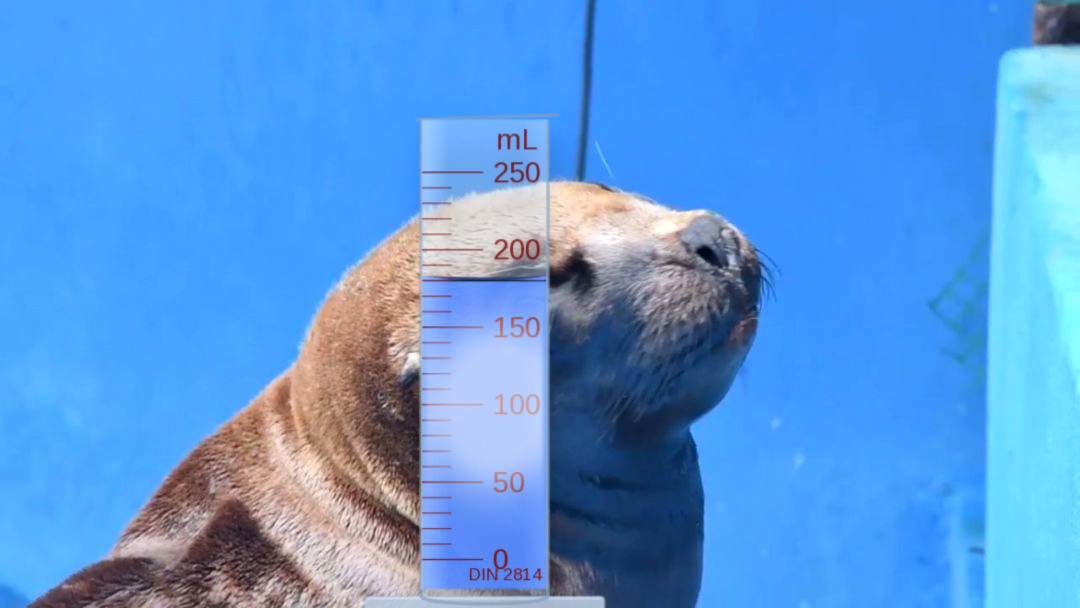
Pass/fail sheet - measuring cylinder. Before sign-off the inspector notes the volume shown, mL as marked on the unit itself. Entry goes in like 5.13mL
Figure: 180mL
